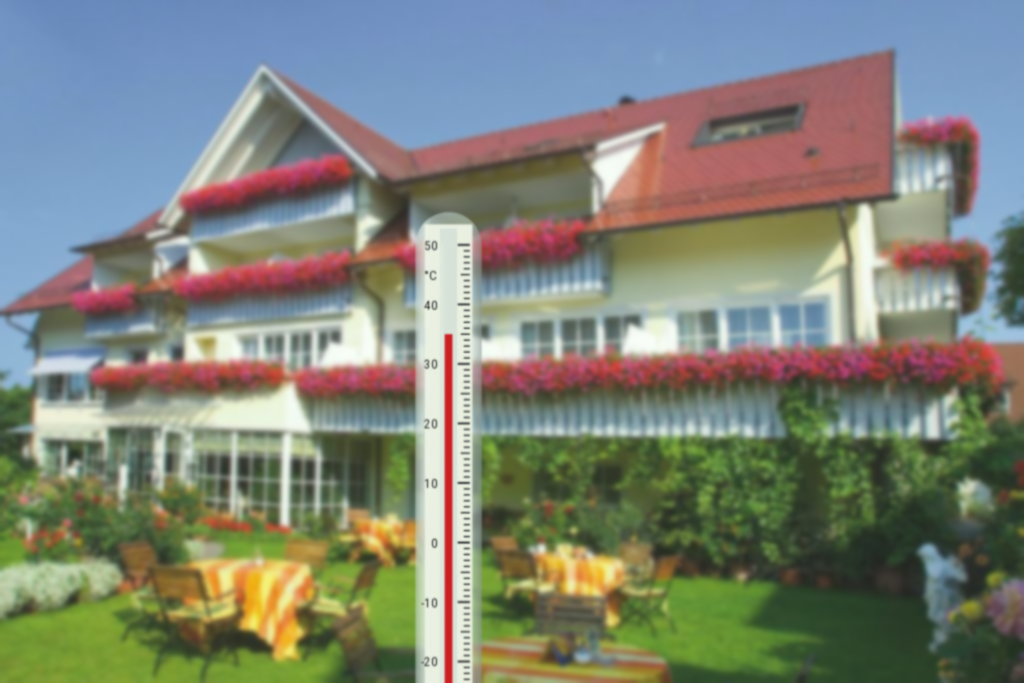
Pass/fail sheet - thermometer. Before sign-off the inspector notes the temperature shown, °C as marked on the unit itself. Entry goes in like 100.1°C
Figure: 35°C
